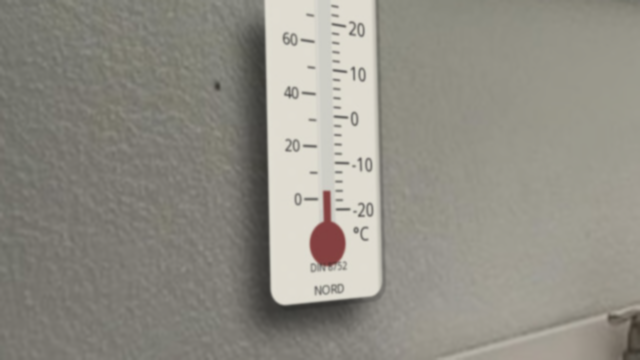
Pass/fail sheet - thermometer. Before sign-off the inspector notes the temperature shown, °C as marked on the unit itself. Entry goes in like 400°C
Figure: -16°C
